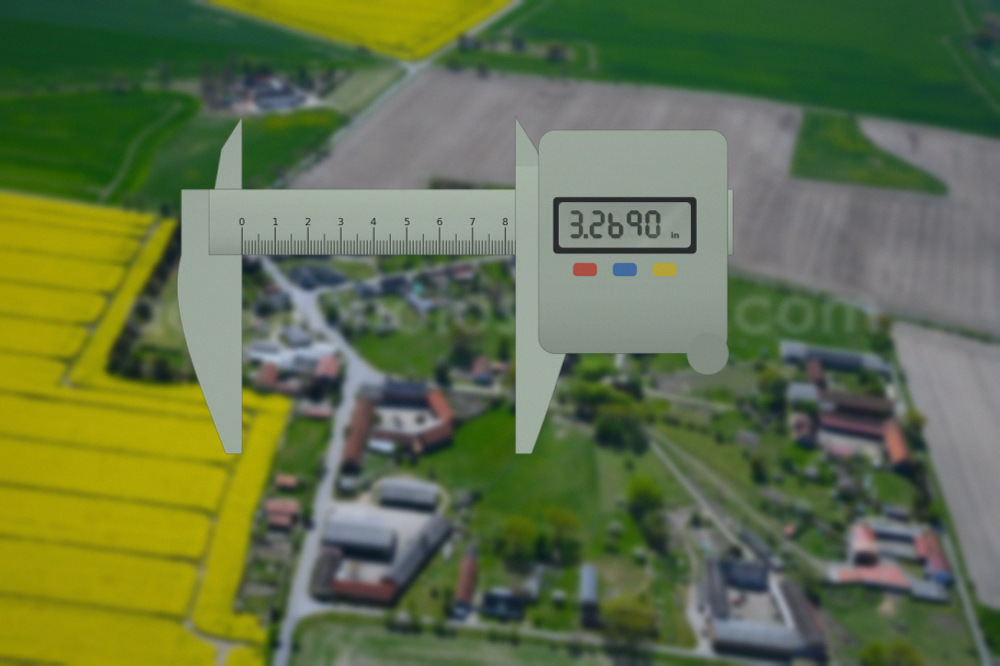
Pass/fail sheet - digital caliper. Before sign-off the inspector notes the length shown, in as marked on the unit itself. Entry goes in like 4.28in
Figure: 3.2690in
